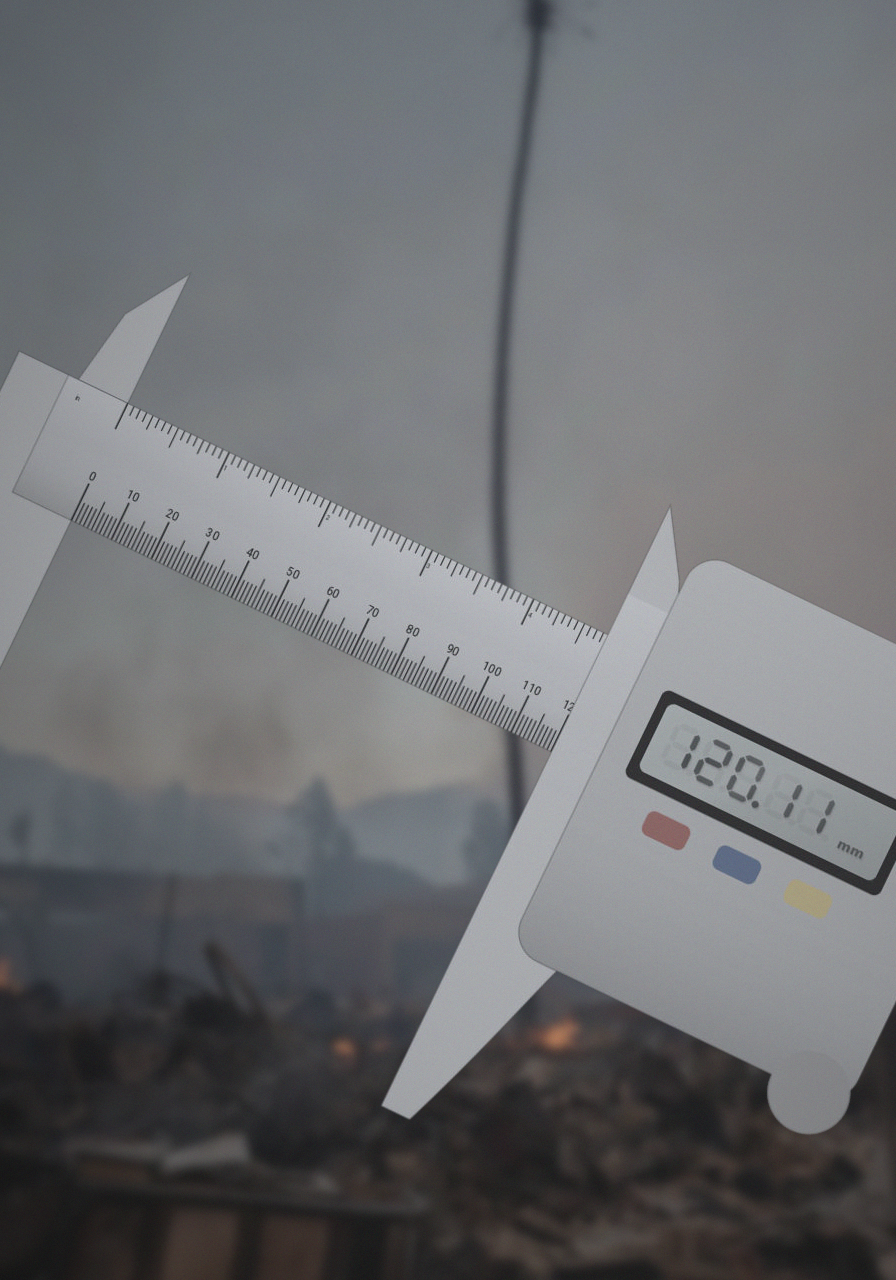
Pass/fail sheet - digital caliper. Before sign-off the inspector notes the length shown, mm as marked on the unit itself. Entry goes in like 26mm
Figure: 120.11mm
